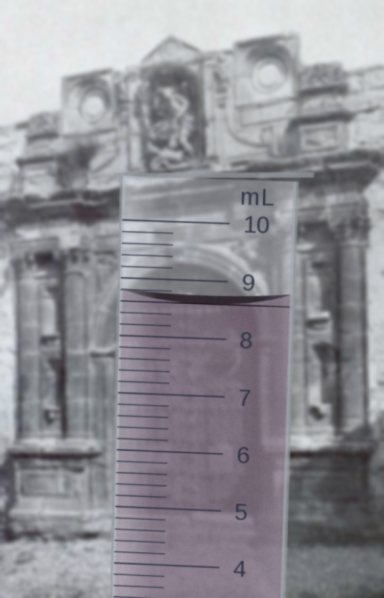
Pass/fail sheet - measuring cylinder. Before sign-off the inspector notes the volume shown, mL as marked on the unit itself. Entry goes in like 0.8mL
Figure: 8.6mL
